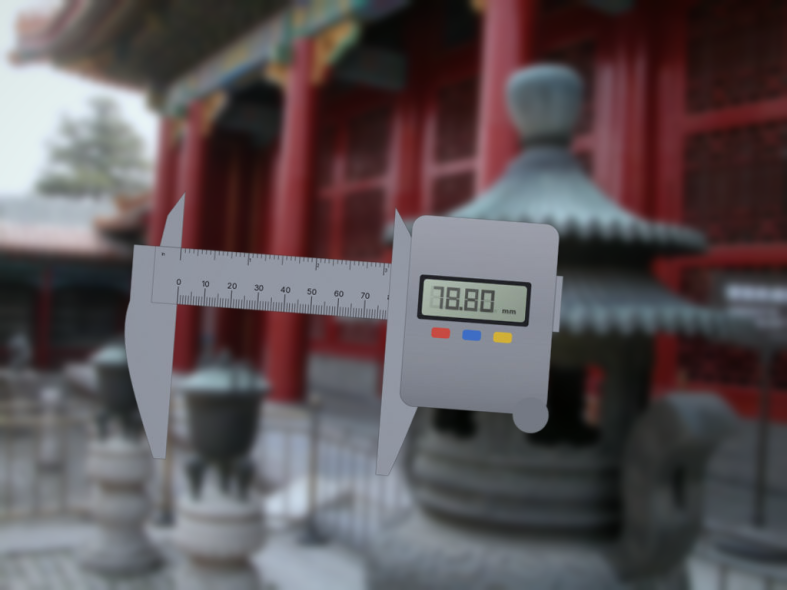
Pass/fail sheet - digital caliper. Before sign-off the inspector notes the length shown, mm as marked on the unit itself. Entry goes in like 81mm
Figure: 78.80mm
